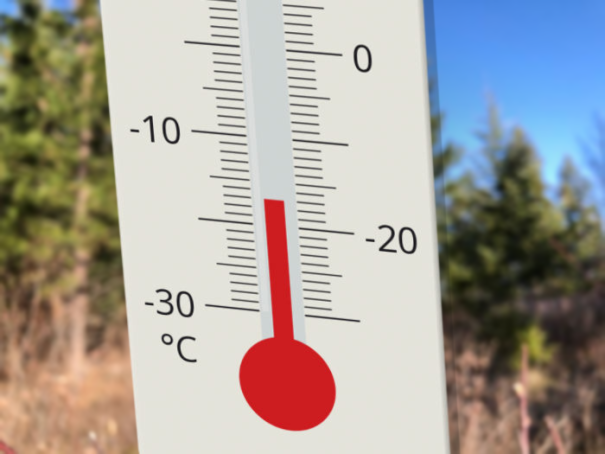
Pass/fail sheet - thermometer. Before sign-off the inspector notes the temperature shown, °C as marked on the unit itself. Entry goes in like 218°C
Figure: -17°C
